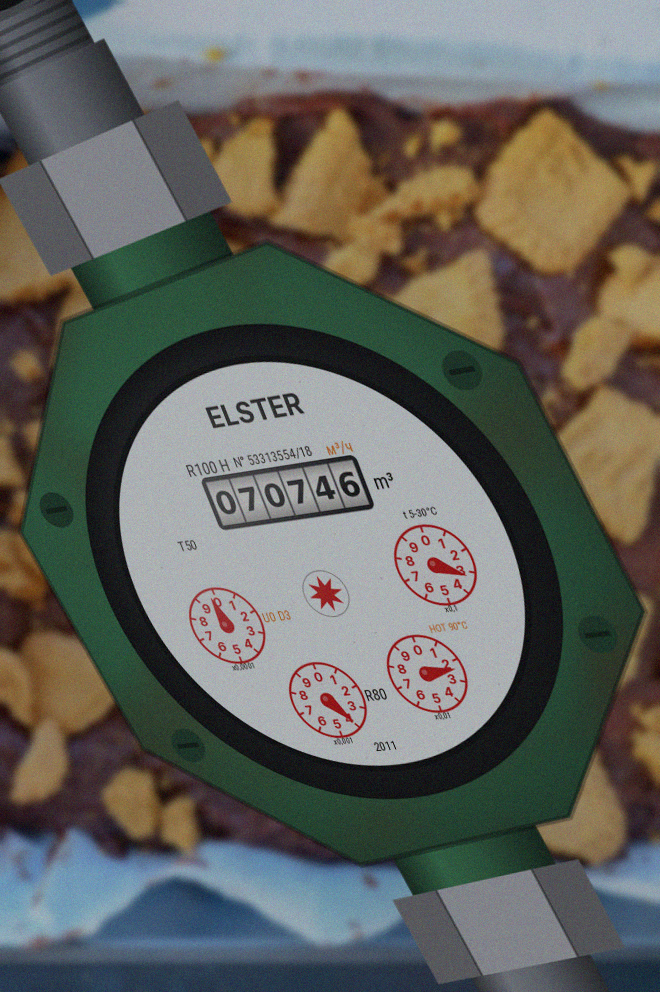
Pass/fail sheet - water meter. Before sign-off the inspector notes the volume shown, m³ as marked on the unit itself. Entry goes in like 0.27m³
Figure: 70746.3239m³
